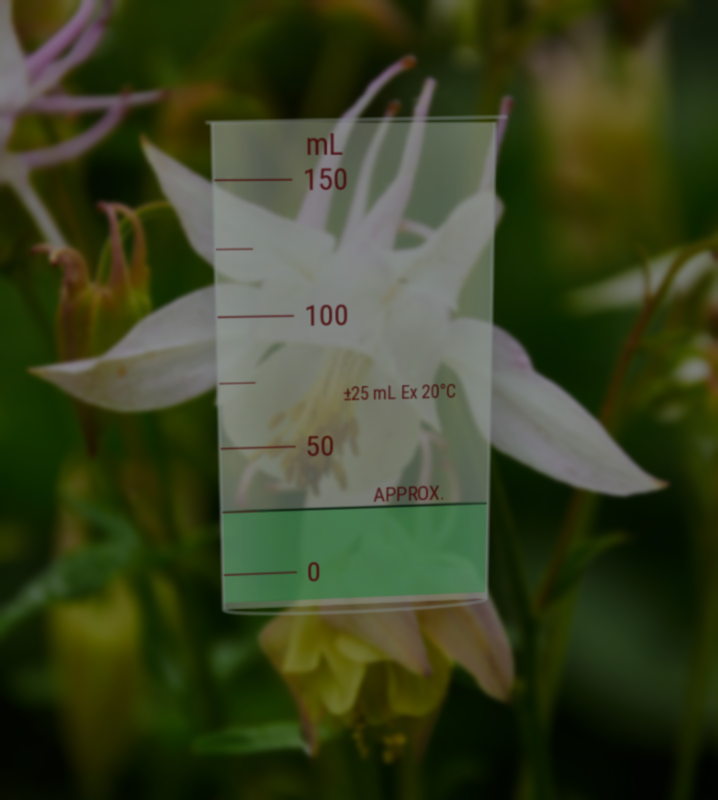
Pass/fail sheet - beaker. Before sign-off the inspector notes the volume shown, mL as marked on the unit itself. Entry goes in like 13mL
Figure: 25mL
